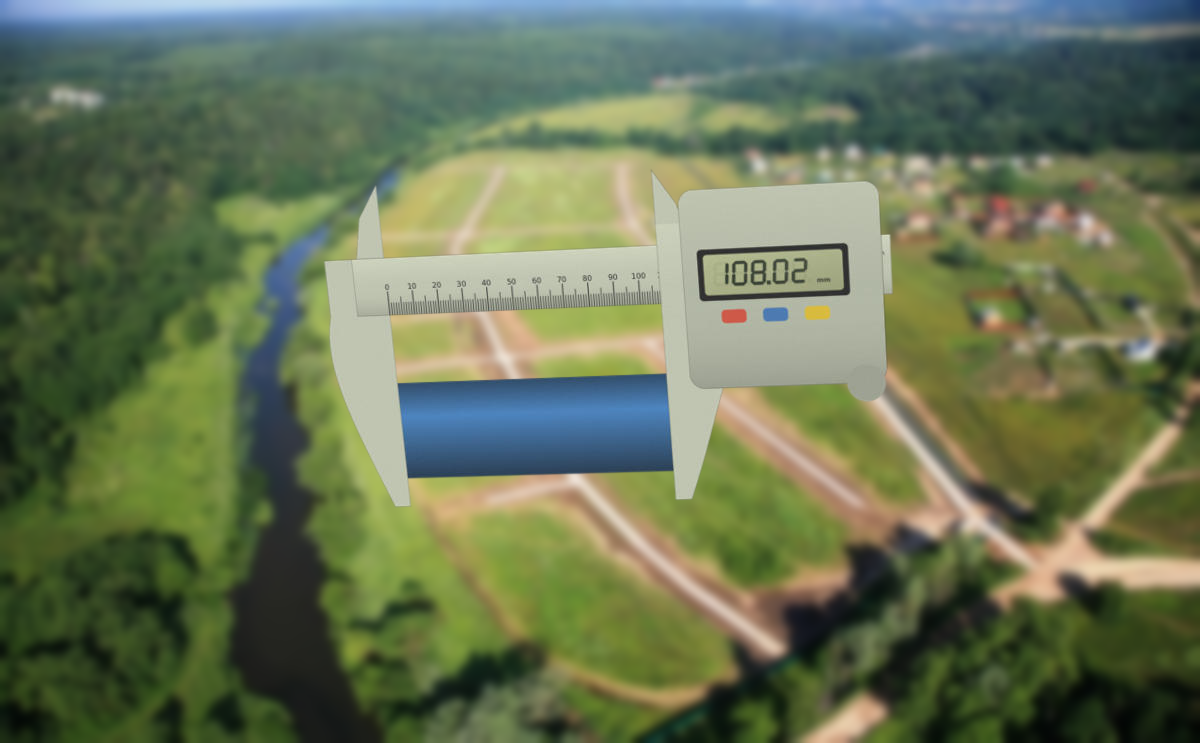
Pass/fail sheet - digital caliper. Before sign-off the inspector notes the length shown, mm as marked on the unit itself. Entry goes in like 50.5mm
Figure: 108.02mm
